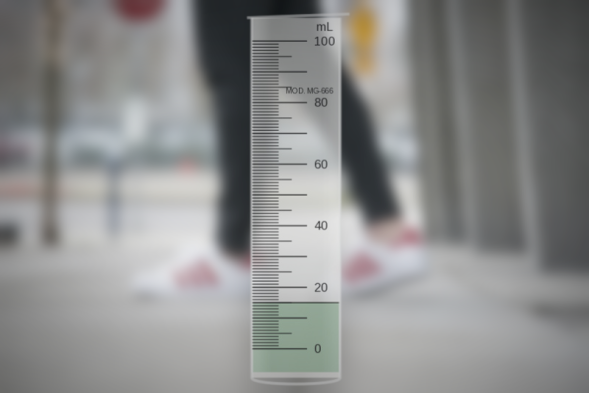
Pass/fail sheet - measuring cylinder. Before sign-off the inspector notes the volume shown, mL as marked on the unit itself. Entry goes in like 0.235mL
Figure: 15mL
